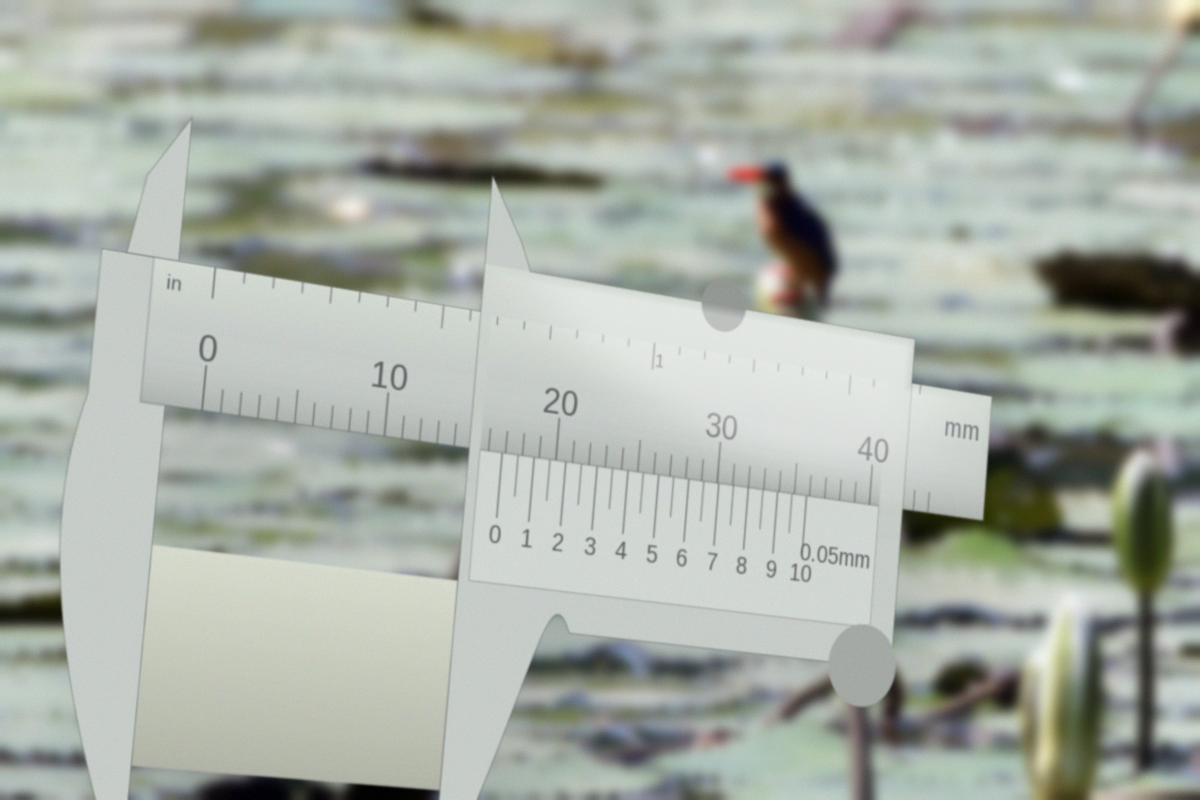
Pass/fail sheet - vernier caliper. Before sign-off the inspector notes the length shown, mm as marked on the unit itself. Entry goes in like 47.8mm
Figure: 16.8mm
